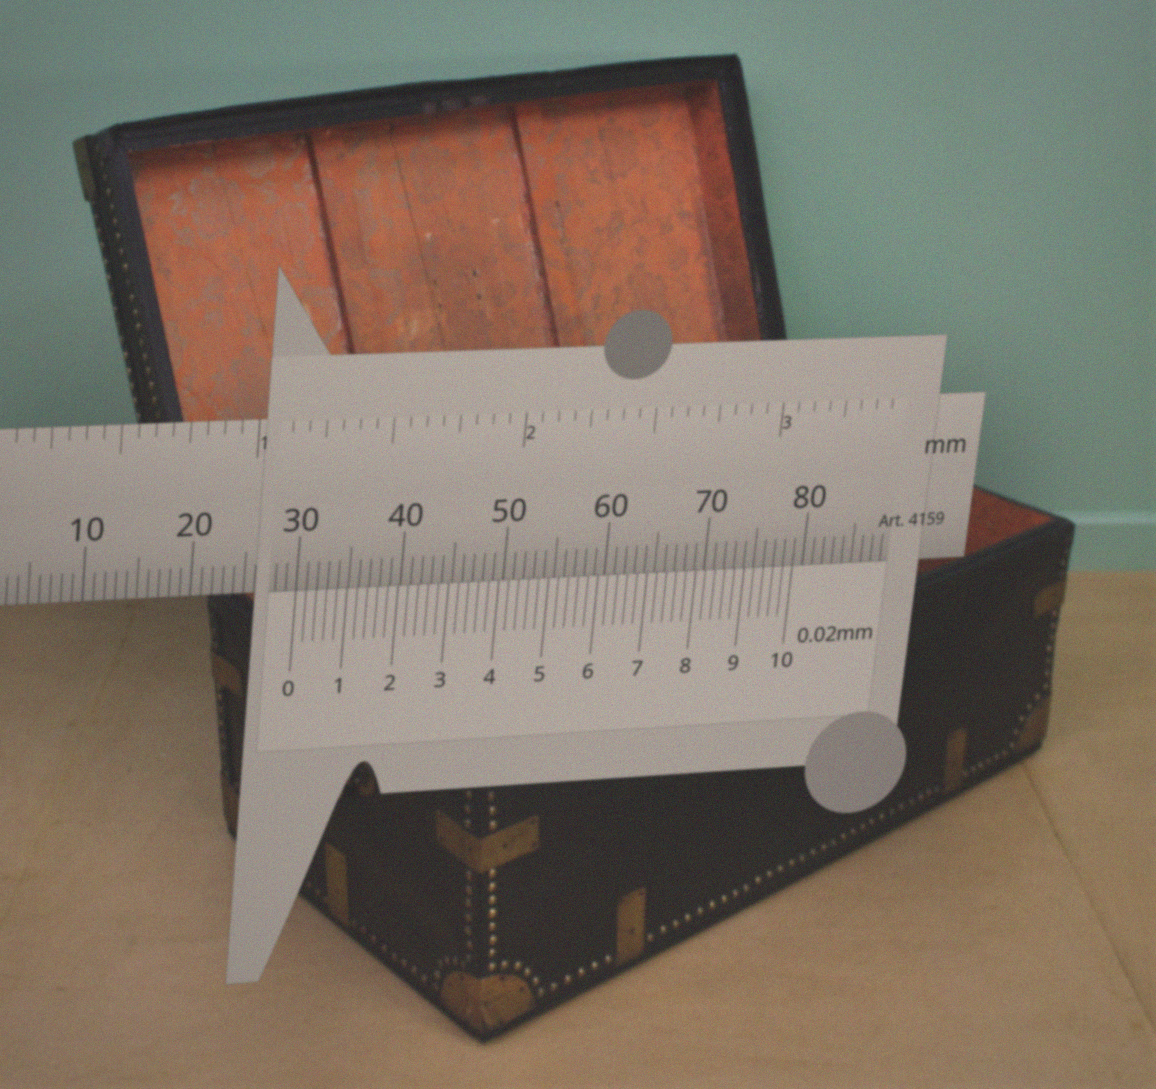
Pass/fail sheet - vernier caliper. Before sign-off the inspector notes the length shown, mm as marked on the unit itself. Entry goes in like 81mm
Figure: 30.0mm
